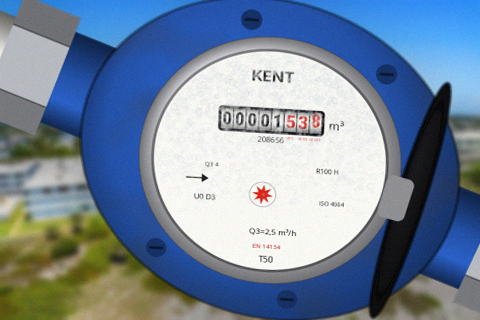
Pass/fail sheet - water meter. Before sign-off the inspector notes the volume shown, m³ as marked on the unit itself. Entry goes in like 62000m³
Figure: 1.538m³
